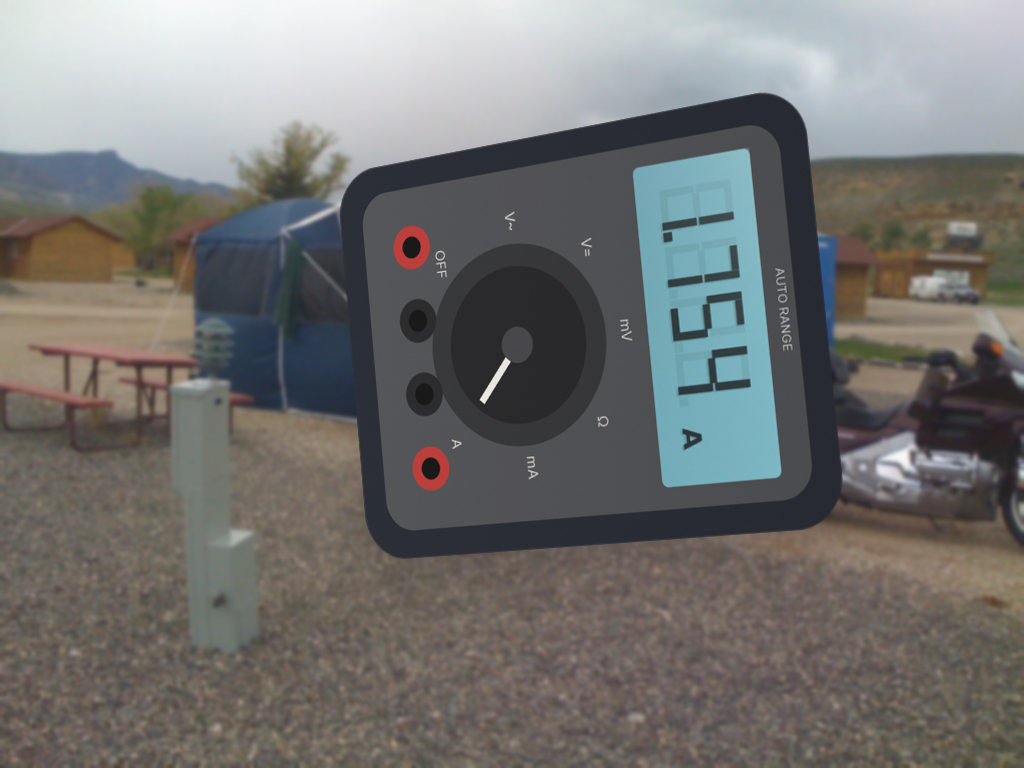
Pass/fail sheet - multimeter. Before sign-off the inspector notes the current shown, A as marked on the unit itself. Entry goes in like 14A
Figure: 1.754A
